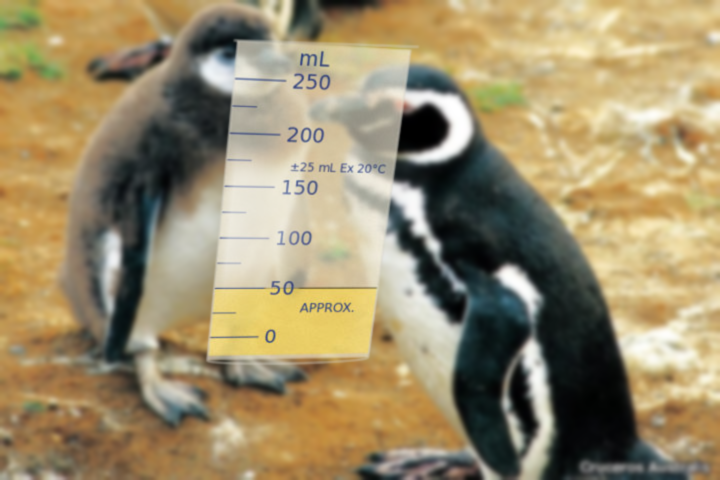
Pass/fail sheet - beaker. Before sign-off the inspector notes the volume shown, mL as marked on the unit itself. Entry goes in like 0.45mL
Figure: 50mL
